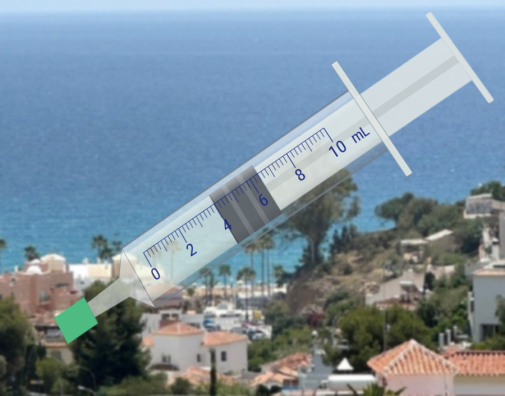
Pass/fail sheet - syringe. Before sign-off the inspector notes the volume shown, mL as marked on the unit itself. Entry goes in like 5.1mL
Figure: 4mL
